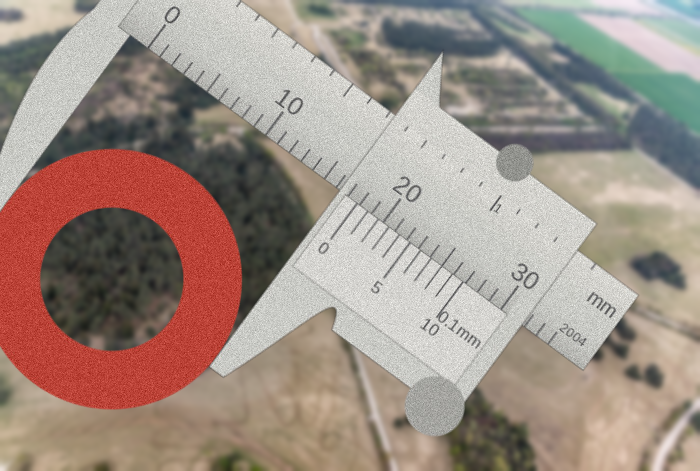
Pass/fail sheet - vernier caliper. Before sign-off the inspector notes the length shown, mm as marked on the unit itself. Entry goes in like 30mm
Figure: 17.8mm
